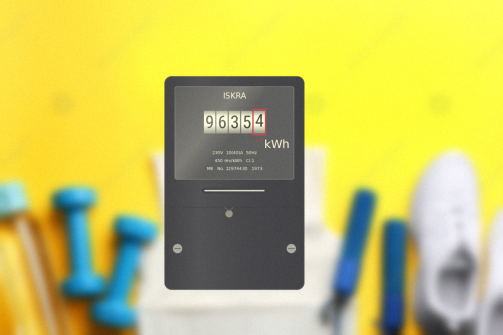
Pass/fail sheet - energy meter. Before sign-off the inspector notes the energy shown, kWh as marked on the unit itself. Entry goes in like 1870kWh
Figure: 9635.4kWh
